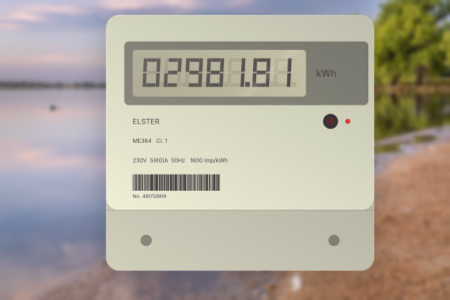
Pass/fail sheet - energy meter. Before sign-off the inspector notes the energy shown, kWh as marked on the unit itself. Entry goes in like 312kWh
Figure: 2981.81kWh
